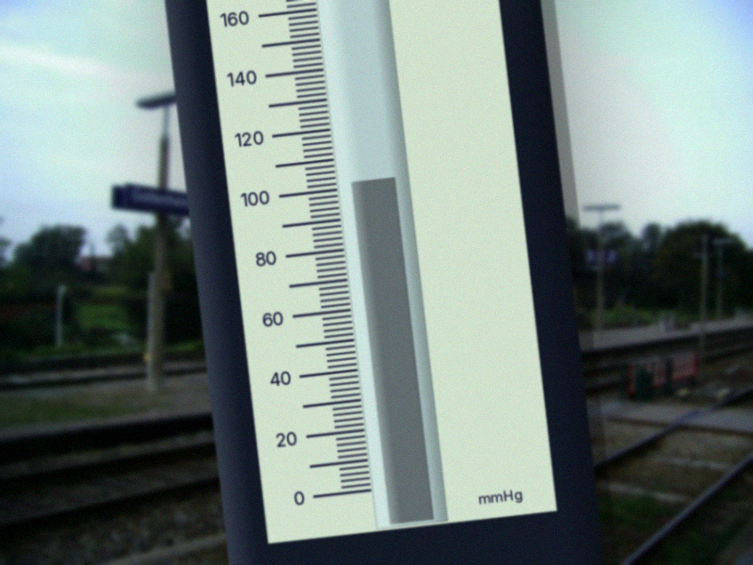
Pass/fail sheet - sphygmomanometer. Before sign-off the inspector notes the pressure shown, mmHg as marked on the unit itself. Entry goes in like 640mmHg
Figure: 102mmHg
